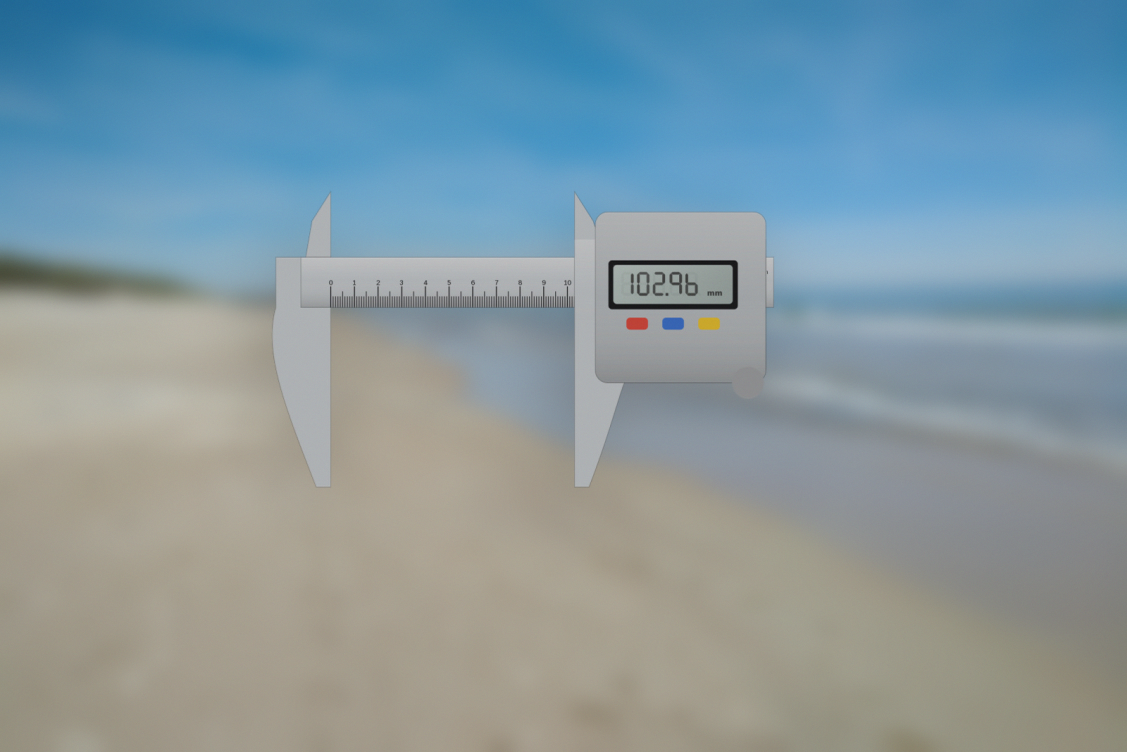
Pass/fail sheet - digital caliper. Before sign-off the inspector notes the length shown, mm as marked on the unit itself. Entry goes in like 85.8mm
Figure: 102.96mm
